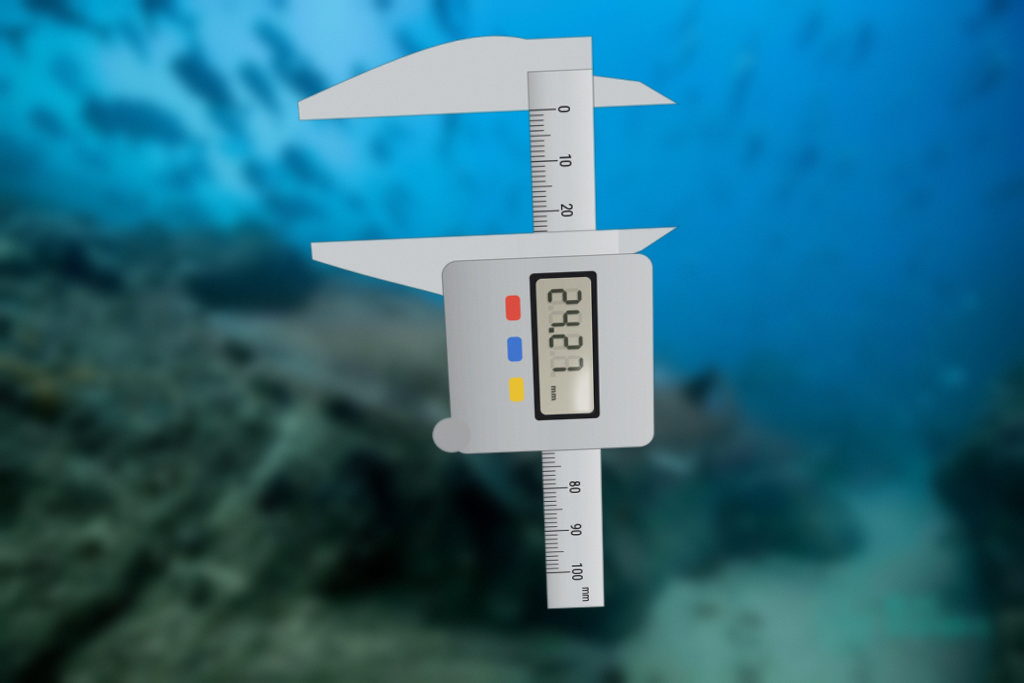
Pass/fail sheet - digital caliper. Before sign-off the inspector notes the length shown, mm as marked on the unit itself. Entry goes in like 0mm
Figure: 24.27mm
